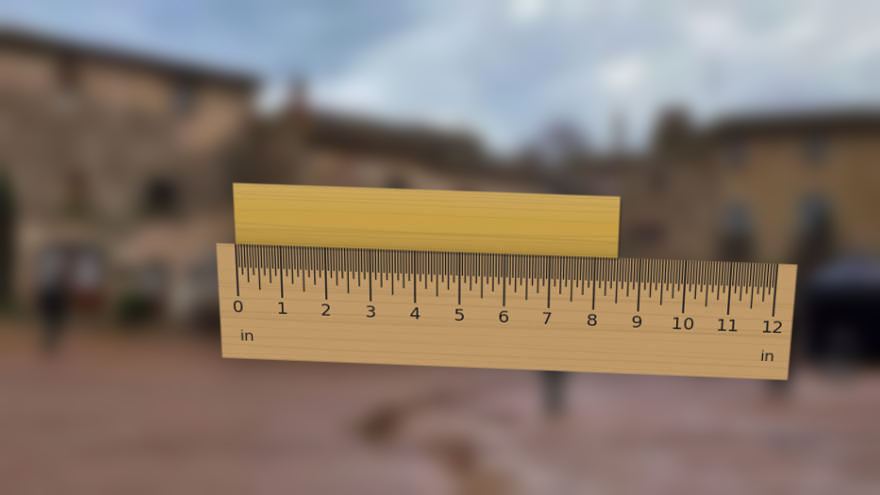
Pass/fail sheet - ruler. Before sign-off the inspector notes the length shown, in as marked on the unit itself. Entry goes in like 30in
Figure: 8.5in
